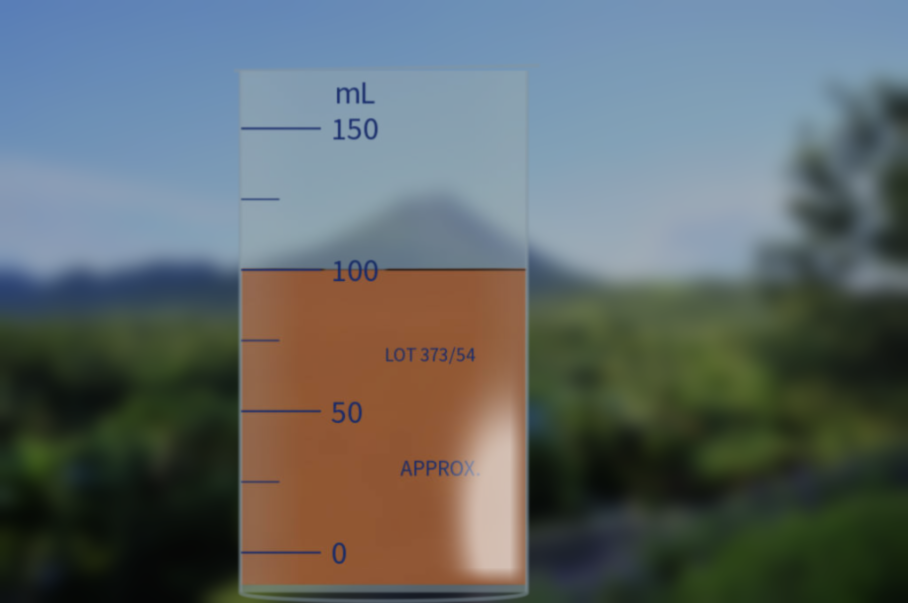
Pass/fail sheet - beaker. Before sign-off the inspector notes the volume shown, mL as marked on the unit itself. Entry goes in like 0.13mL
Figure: 100mL
